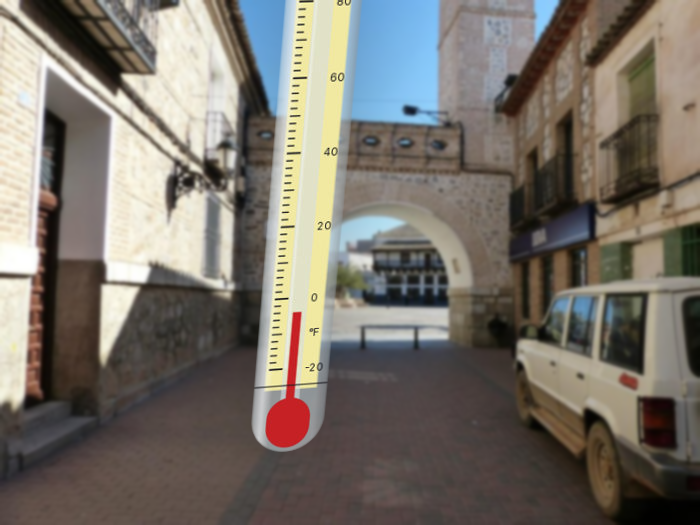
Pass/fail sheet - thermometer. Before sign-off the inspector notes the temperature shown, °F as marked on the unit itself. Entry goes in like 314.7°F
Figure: -4°F
